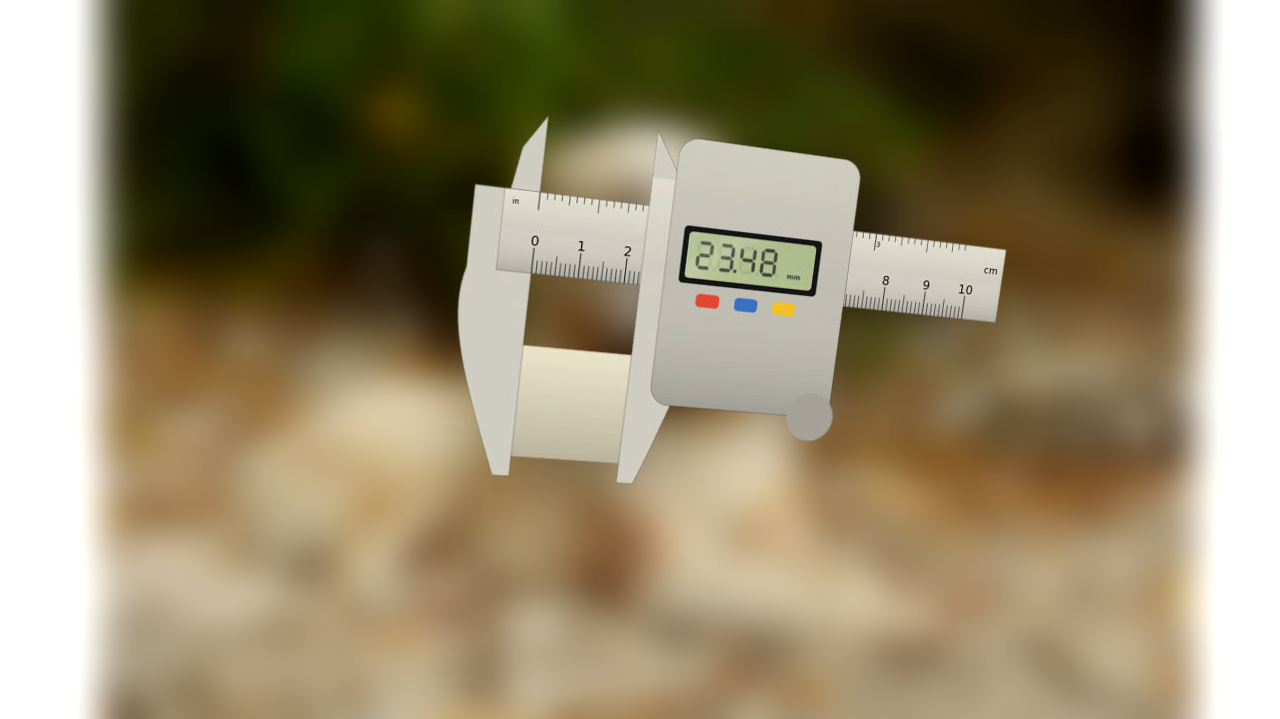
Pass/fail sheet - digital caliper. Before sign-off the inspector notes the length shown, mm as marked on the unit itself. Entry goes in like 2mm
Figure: 23.48mm
